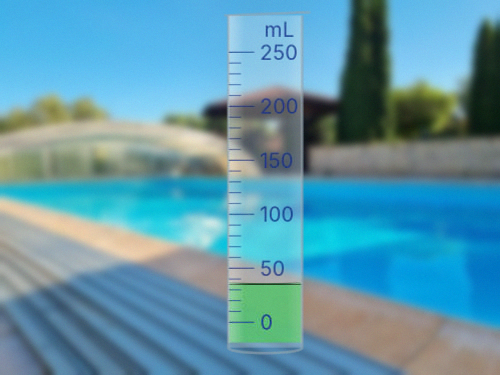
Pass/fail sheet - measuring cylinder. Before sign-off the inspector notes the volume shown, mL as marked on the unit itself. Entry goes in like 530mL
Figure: 35mL
